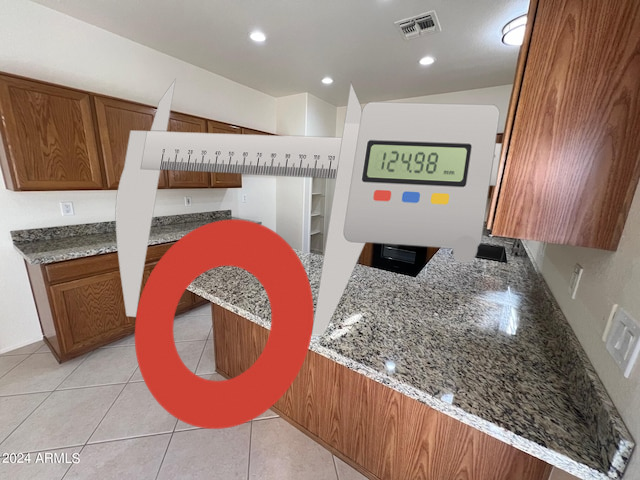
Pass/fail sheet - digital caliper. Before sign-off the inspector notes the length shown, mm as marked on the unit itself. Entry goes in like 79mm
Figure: 124.98mm
